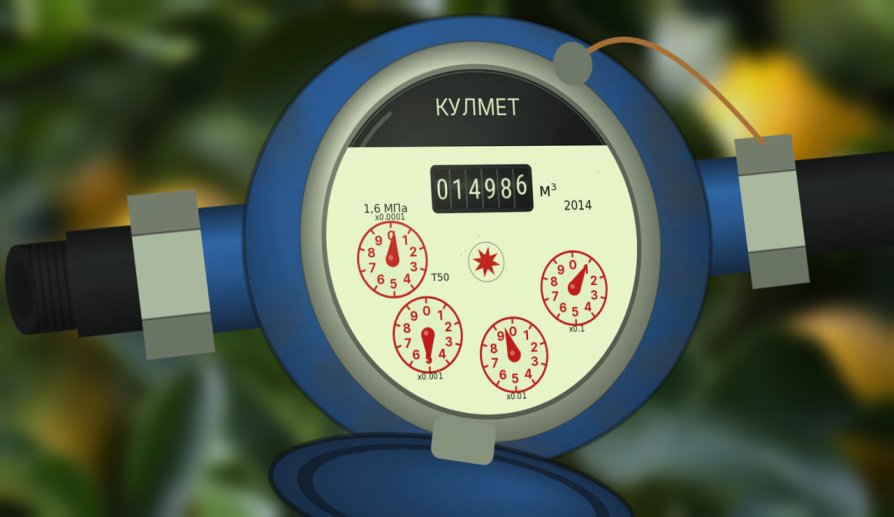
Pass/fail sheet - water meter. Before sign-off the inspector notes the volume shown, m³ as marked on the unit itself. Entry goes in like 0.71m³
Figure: 14986.0950m³
